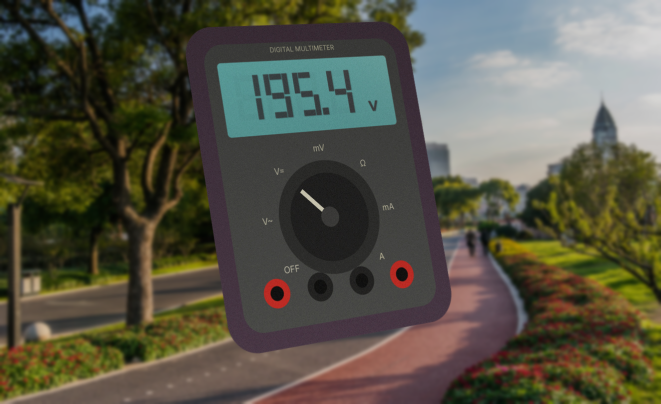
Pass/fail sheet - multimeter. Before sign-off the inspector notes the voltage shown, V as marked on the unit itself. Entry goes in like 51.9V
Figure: 195.4V
